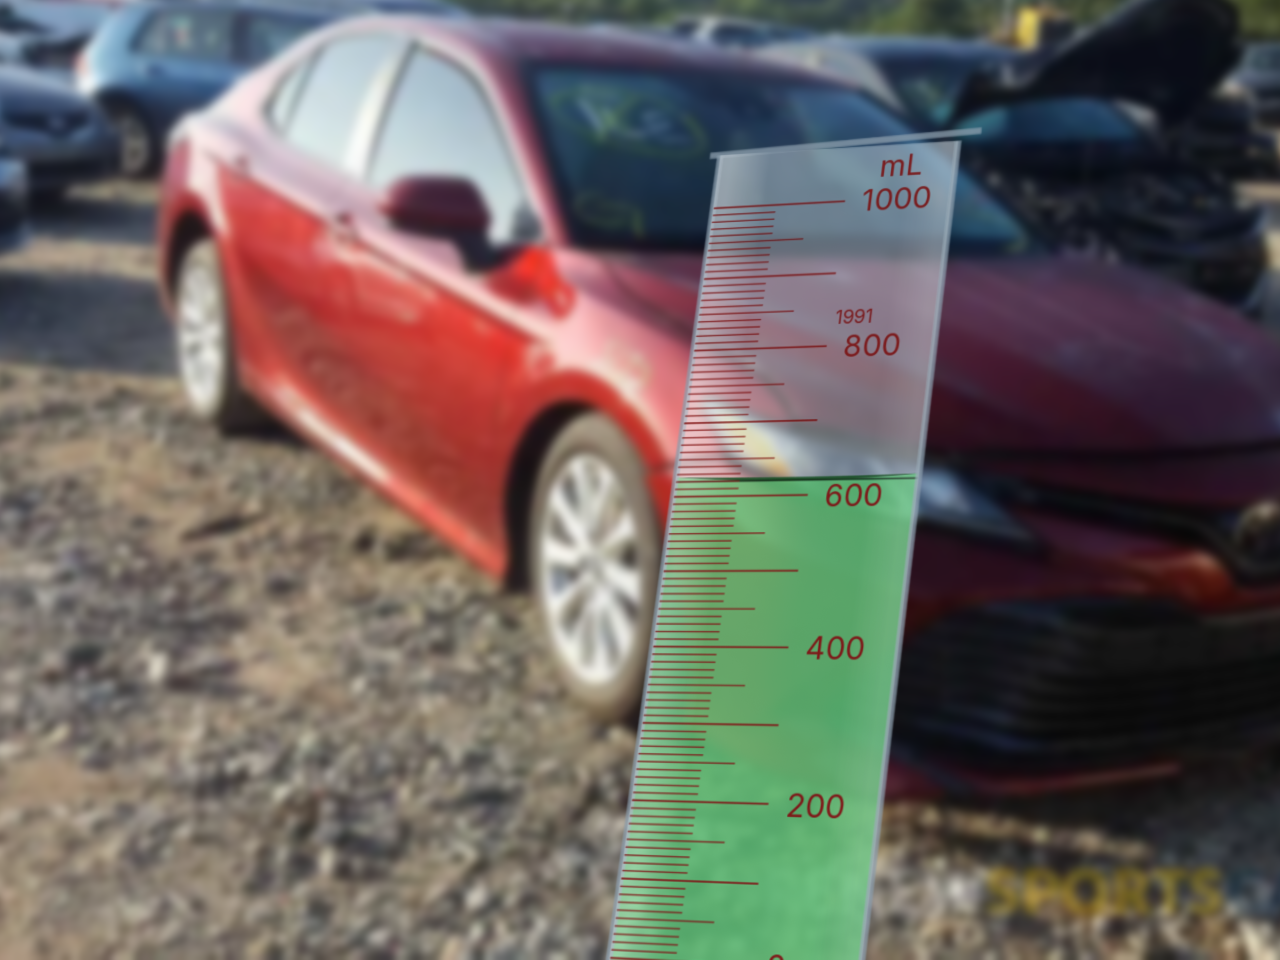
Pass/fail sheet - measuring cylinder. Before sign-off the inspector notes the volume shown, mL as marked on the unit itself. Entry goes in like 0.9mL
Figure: 620mL
